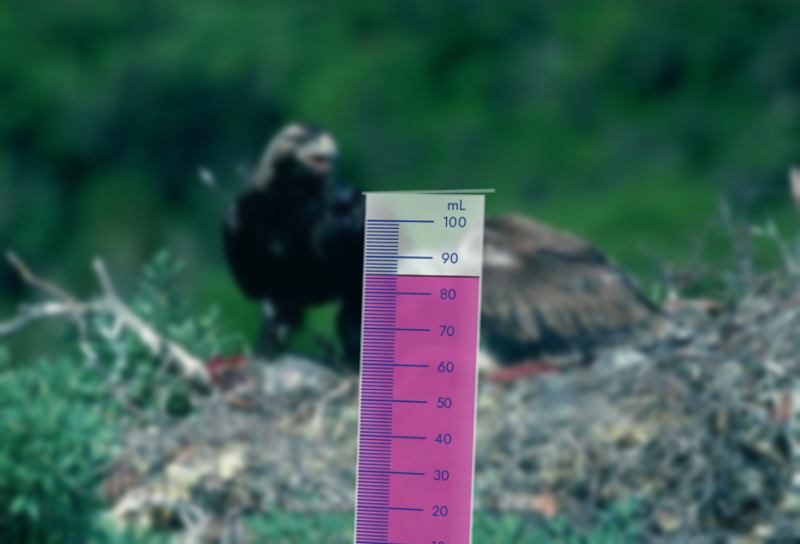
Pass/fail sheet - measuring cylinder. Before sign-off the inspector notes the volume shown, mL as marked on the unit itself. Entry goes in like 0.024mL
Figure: 85mL
